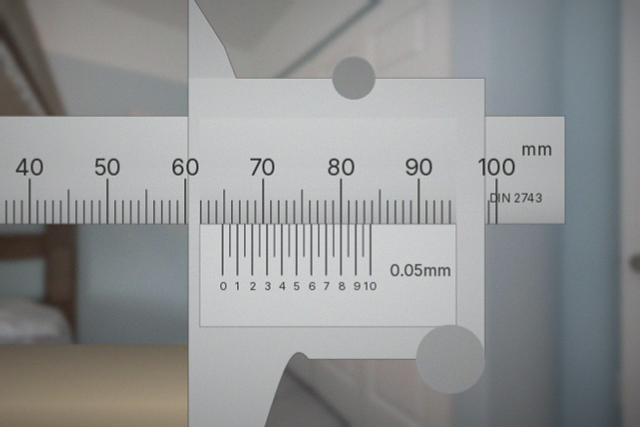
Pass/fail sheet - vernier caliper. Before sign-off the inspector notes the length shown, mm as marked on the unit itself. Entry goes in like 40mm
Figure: 64.8mm
